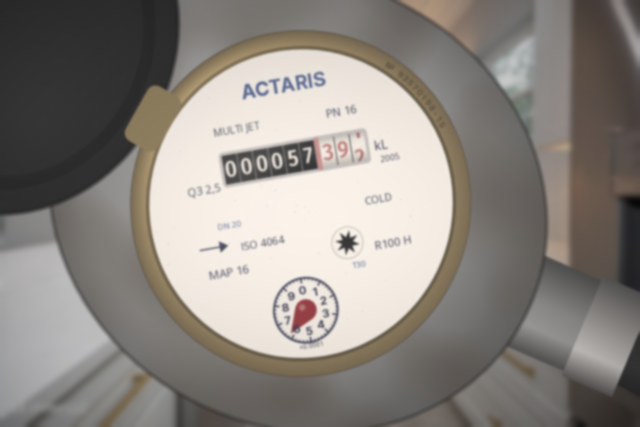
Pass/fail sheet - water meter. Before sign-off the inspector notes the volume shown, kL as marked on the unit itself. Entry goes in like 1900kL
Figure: 57.3916kL
